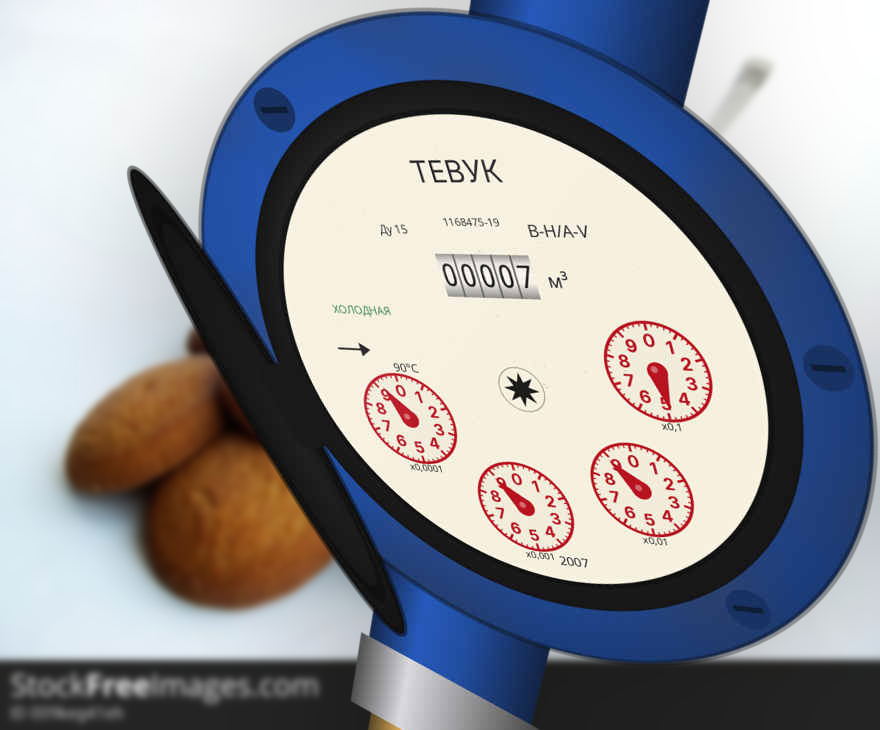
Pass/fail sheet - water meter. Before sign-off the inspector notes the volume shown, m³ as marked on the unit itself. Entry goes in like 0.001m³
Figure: 7.4889m³
